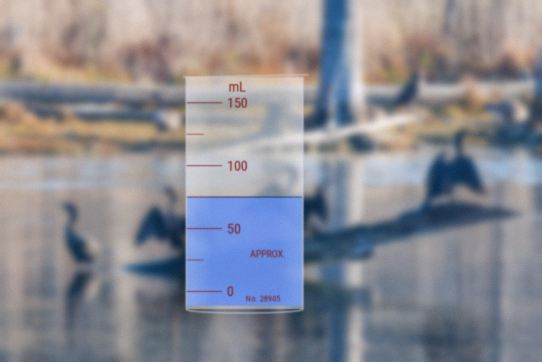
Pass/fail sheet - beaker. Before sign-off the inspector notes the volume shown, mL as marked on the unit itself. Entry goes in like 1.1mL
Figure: 75mL
